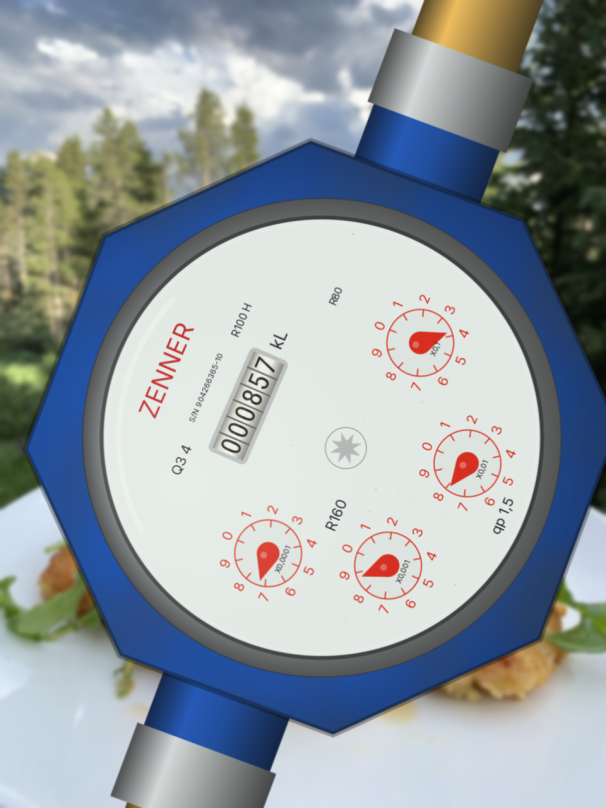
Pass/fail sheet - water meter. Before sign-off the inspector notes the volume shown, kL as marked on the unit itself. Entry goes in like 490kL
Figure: 857.3787kL
